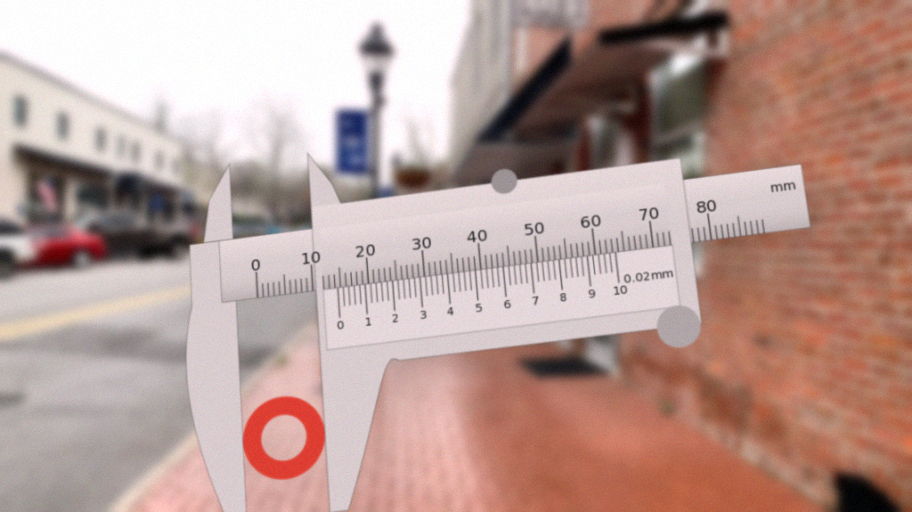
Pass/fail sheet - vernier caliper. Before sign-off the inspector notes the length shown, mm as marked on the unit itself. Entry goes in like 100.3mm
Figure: 14.5mm
